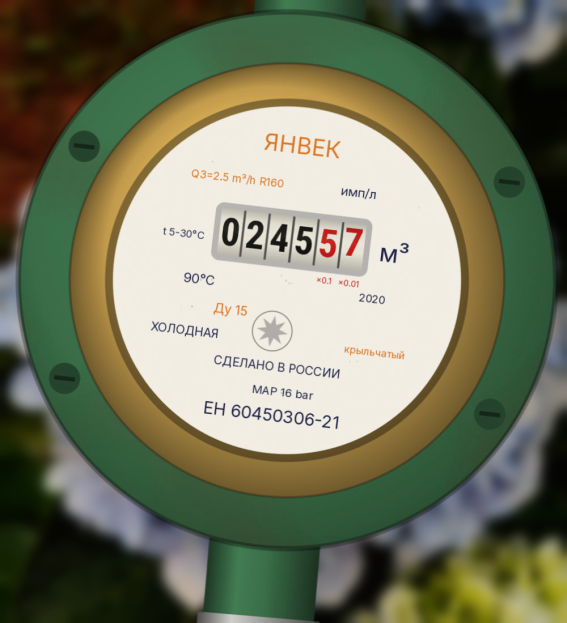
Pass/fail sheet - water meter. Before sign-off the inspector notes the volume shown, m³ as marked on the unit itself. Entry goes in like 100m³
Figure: 245.57m³
